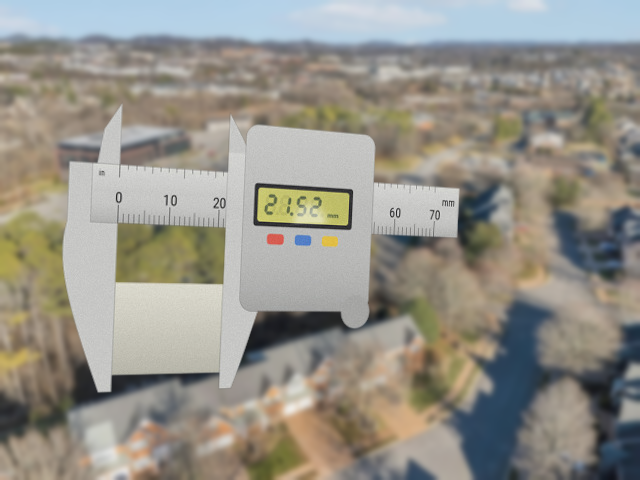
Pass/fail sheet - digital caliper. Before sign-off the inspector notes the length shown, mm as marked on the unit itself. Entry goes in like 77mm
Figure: 21.52mm
